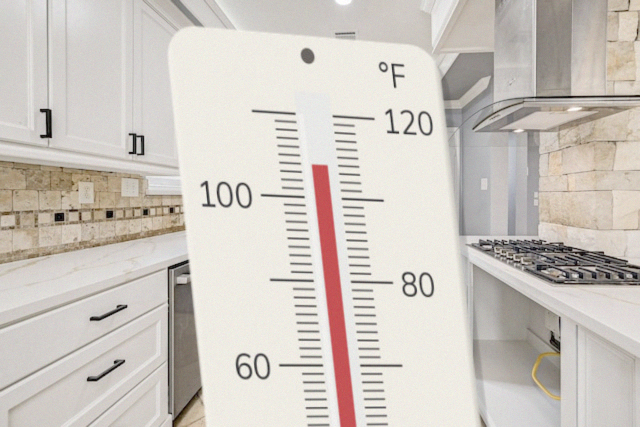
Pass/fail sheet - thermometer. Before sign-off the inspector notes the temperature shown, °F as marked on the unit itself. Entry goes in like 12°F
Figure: 108°F
